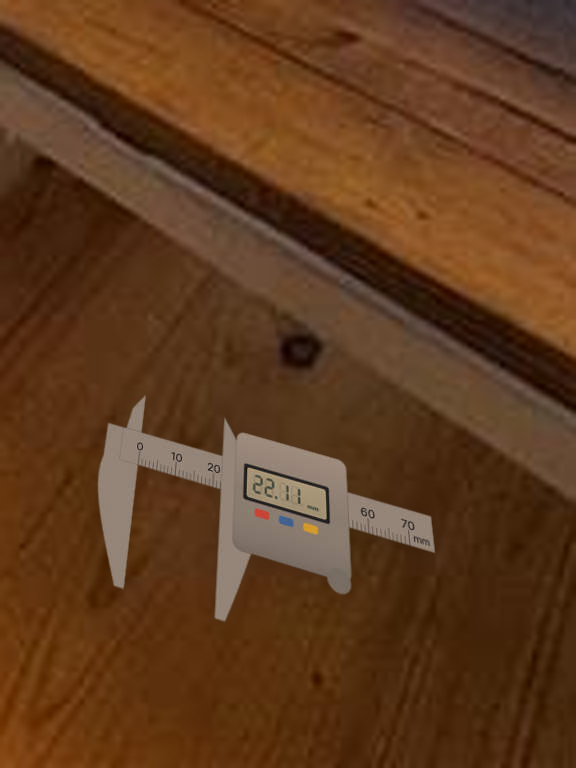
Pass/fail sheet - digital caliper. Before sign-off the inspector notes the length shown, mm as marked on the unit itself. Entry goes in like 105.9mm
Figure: 22.11mm
